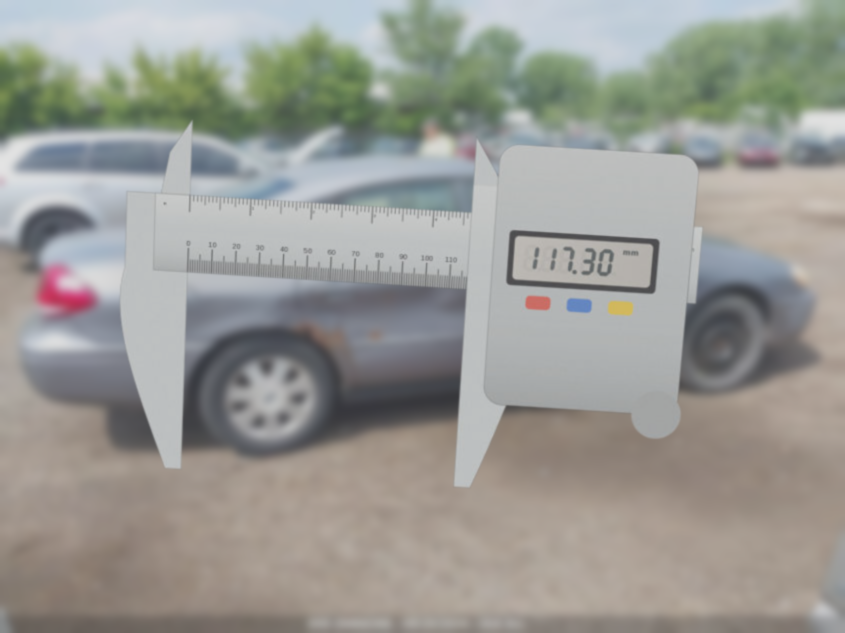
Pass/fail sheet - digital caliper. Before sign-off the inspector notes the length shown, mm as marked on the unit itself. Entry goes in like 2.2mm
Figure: 117.30mm
